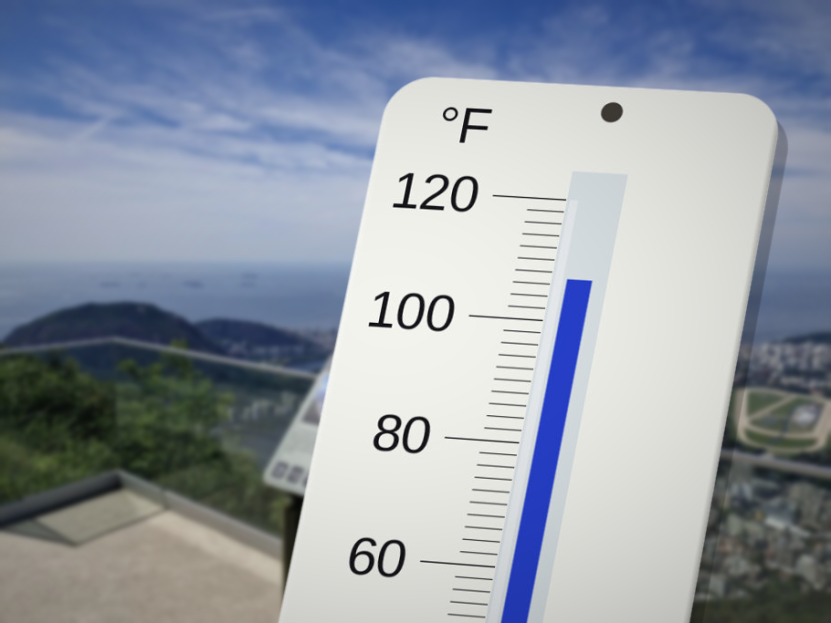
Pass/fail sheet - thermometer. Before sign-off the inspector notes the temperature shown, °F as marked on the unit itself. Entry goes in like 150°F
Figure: 107°F
